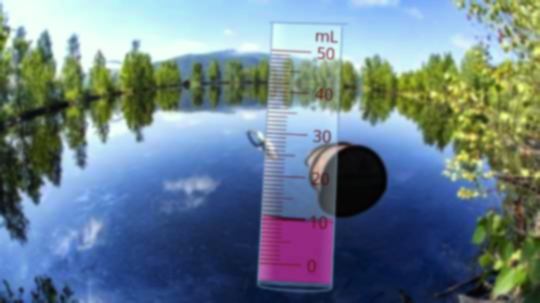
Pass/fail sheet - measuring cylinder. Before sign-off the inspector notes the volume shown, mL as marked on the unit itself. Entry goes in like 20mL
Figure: 10mL
